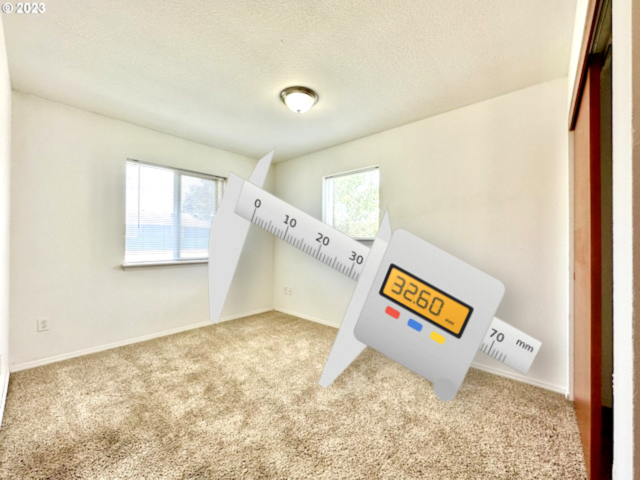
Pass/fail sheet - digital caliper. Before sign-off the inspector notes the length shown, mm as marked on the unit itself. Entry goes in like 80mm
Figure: 32.60mm
